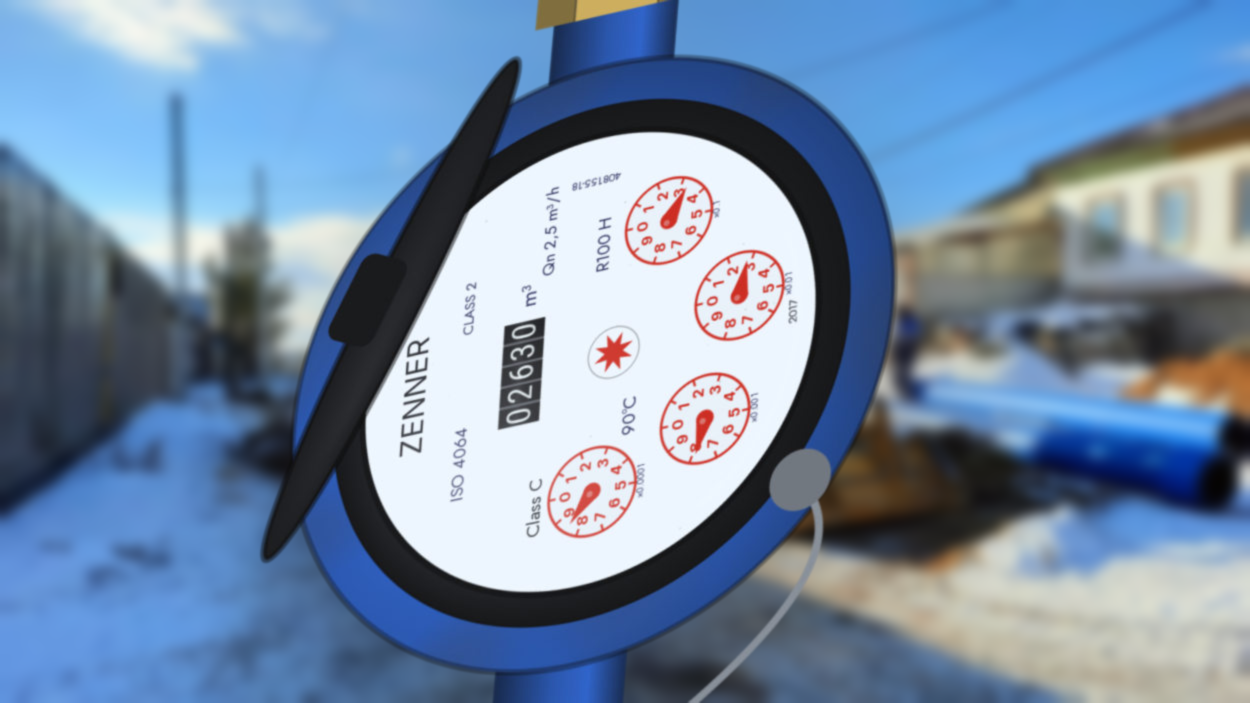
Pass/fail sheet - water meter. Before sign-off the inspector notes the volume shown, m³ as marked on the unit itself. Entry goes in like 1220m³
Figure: 2630.3278m³
